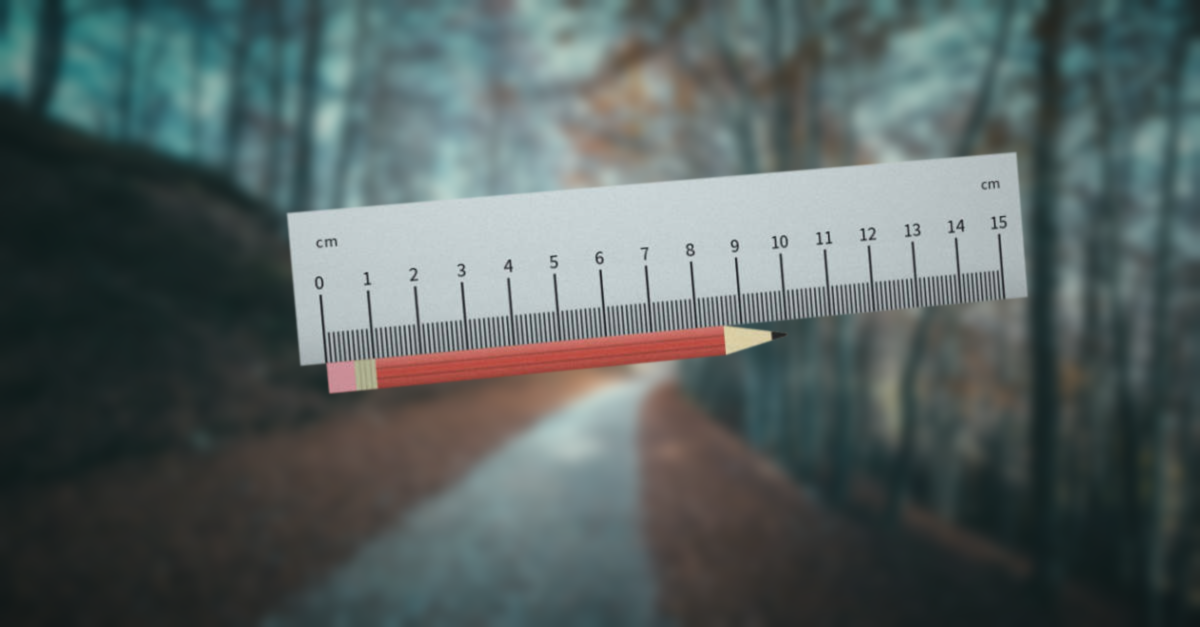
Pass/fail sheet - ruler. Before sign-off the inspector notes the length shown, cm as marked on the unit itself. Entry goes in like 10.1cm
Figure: 10cm
